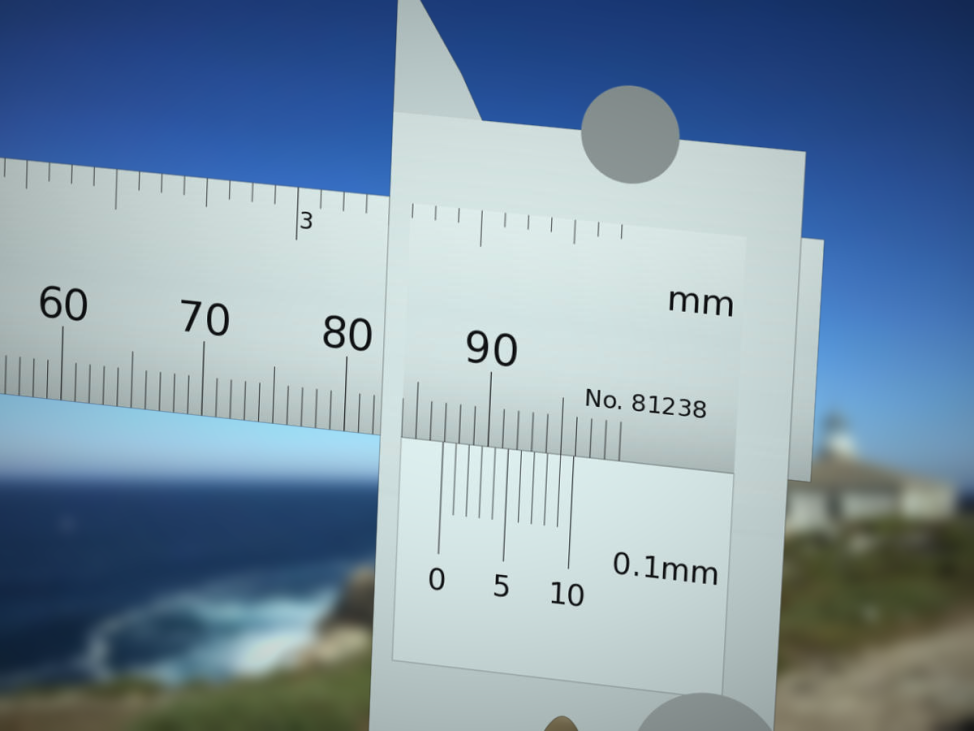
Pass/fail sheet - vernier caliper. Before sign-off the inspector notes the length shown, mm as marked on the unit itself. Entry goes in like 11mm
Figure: 86.9mm
